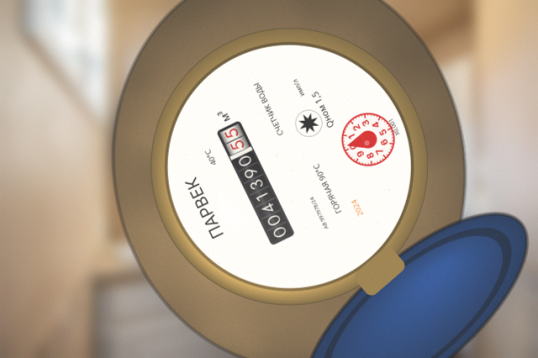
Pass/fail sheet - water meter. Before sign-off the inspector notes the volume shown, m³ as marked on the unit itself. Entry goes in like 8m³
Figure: 41390.550m³
